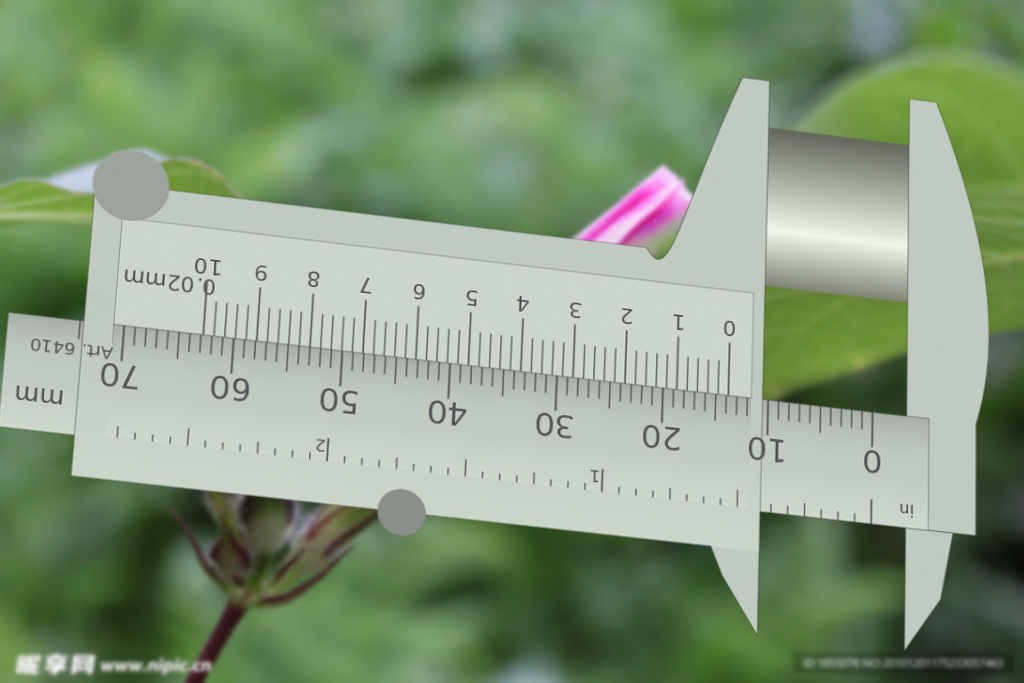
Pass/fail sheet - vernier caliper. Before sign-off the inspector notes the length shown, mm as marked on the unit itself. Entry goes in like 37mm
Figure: 13.8mm
